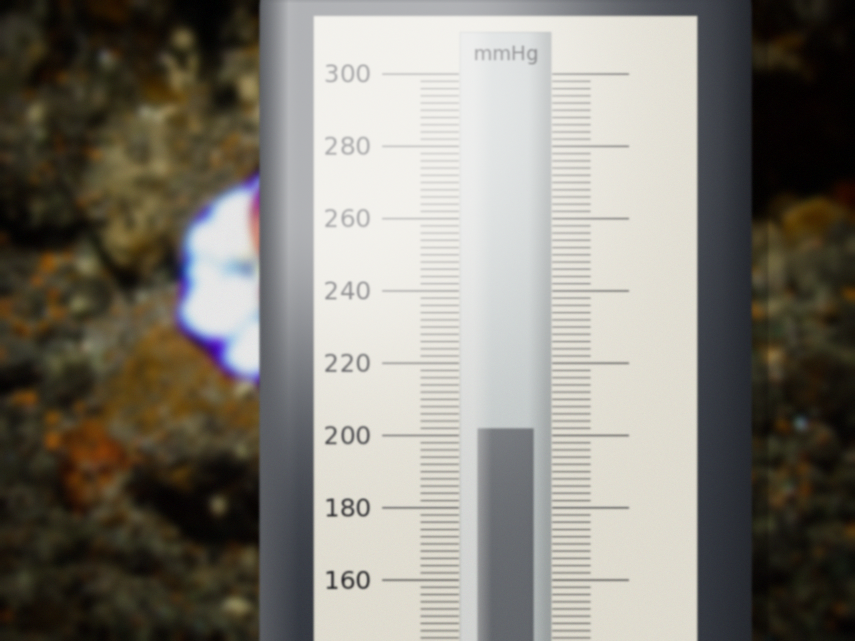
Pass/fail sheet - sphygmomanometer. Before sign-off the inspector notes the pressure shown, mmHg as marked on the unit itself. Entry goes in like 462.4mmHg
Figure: 202mmHg
